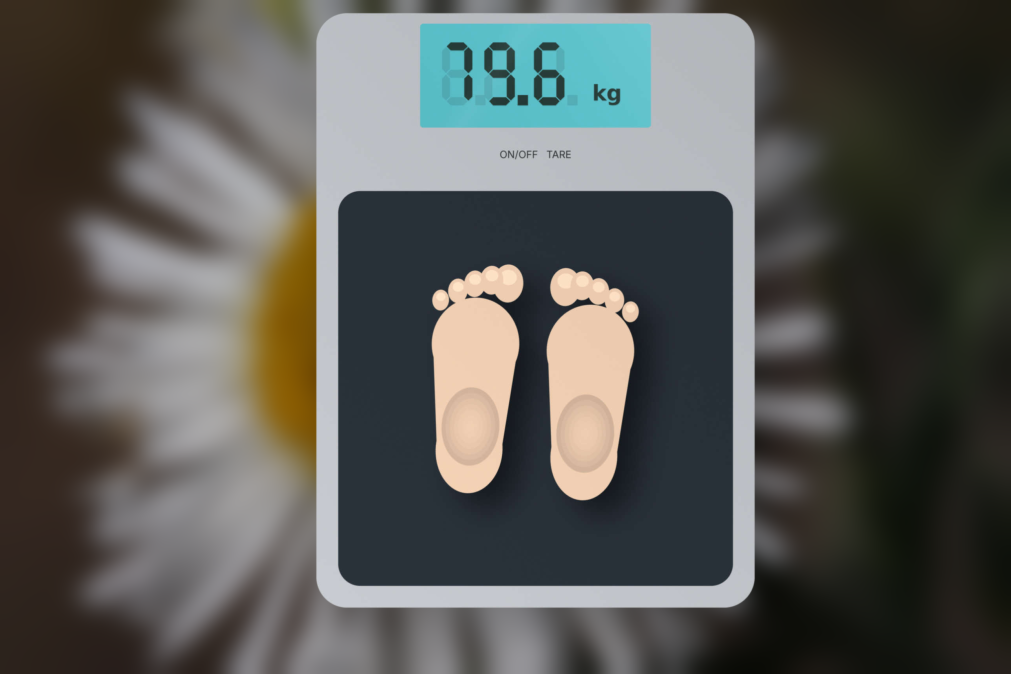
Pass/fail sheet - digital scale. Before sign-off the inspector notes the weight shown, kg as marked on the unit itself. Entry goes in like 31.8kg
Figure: 79.6kg
